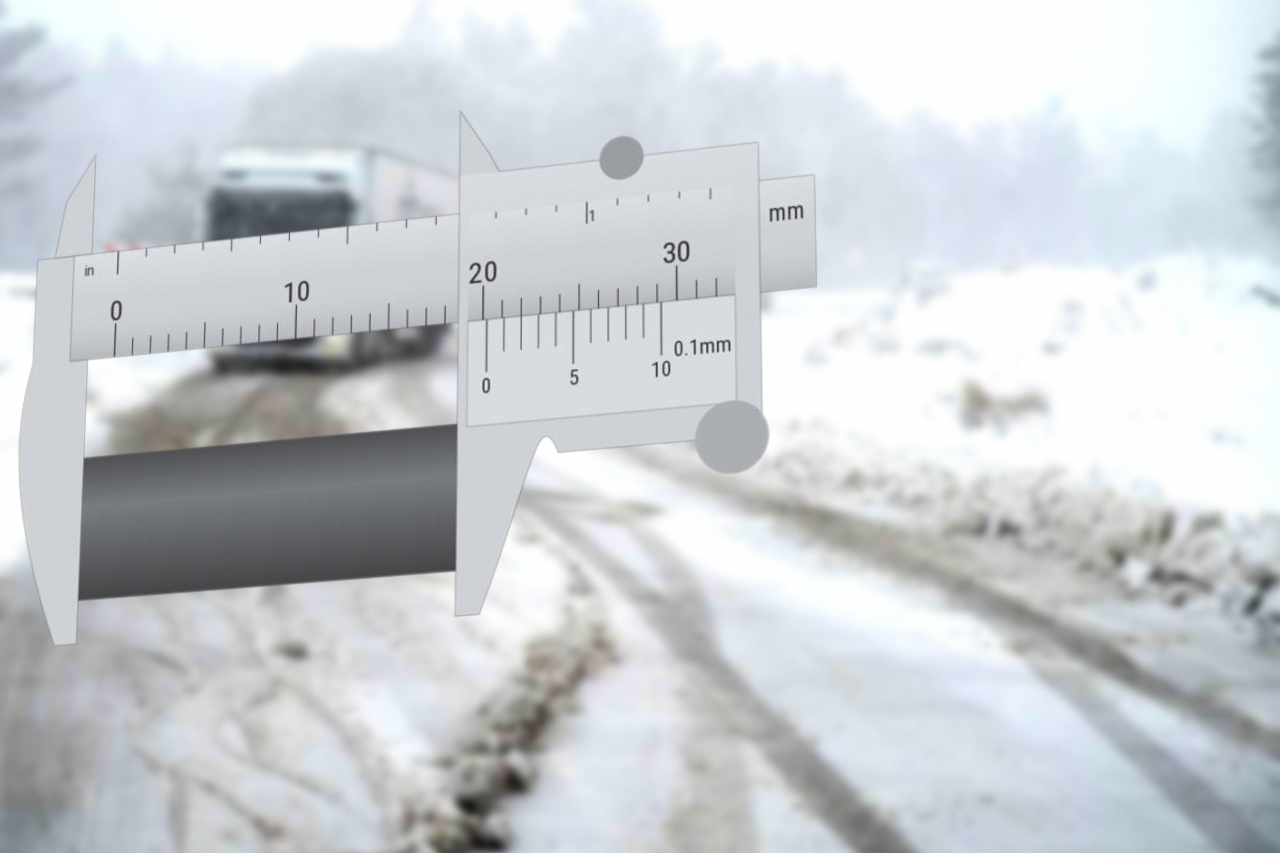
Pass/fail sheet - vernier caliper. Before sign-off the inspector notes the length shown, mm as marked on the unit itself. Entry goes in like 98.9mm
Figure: 20.2mm
